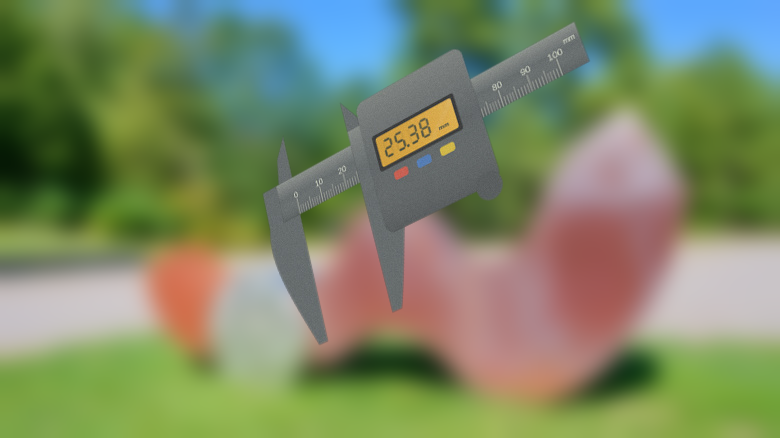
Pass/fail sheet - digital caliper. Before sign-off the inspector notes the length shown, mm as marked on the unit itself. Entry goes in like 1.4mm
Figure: 25.38mm
